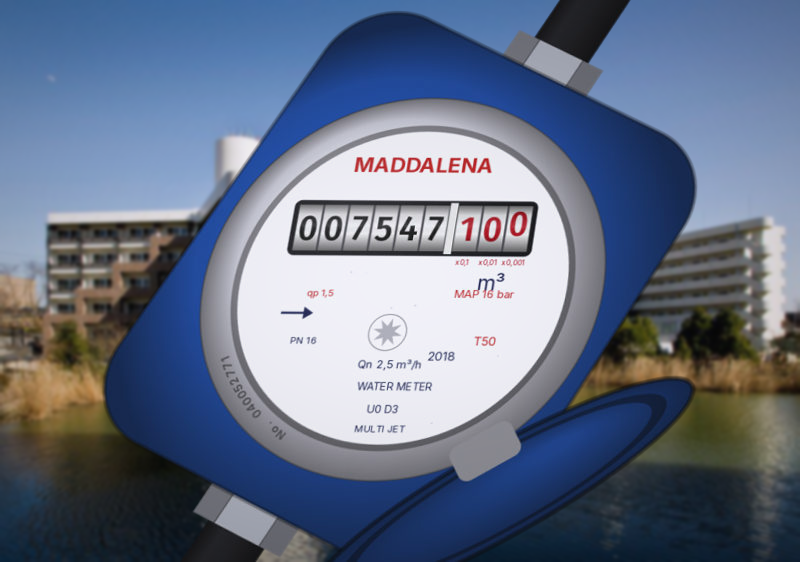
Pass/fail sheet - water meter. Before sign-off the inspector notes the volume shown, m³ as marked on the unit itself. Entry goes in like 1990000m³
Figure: 7547.100m³
